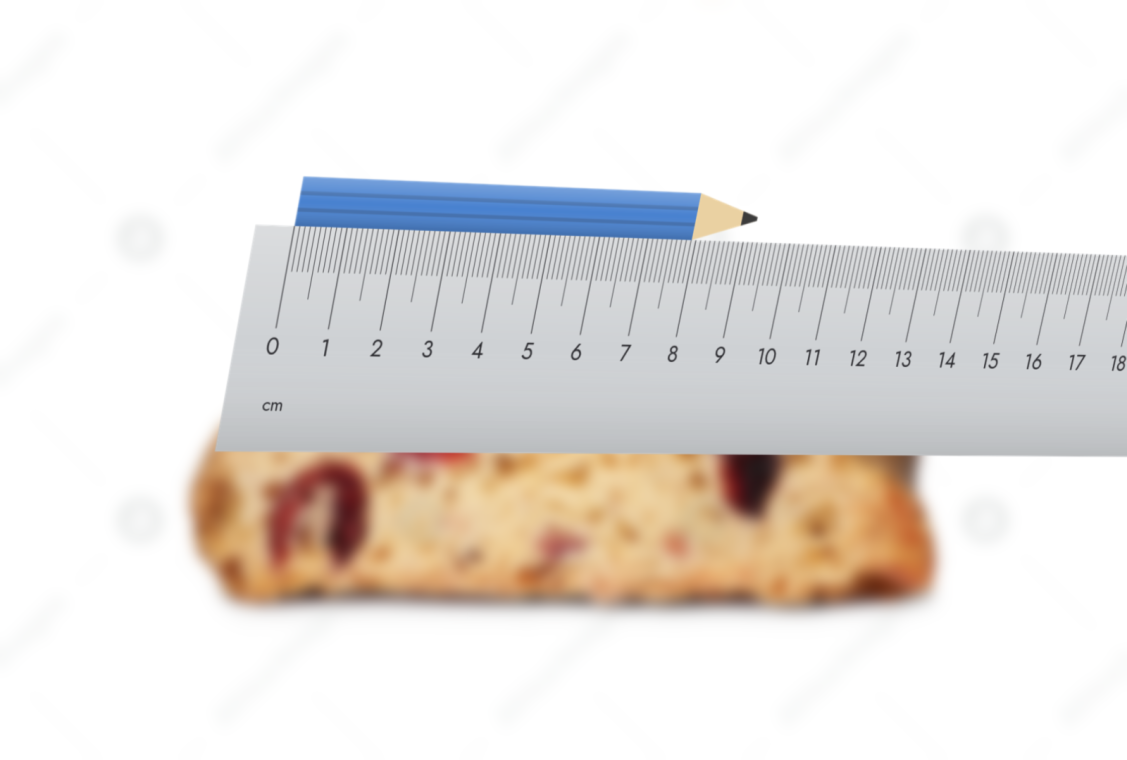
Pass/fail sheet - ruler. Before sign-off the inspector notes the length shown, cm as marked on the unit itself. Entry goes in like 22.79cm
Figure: 9.2cm
